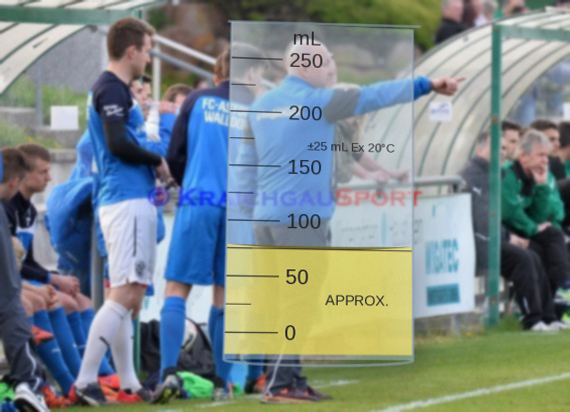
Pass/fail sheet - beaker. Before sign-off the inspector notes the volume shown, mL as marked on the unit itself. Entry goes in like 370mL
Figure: 75mL
